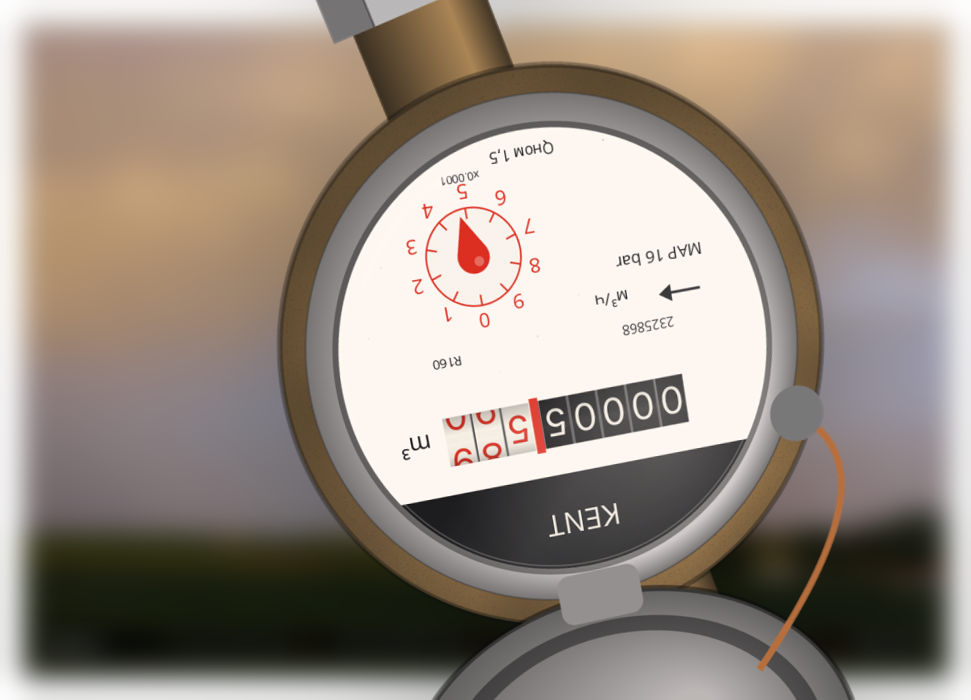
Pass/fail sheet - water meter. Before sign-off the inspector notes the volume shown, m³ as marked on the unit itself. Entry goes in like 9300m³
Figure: 5.5894m³
